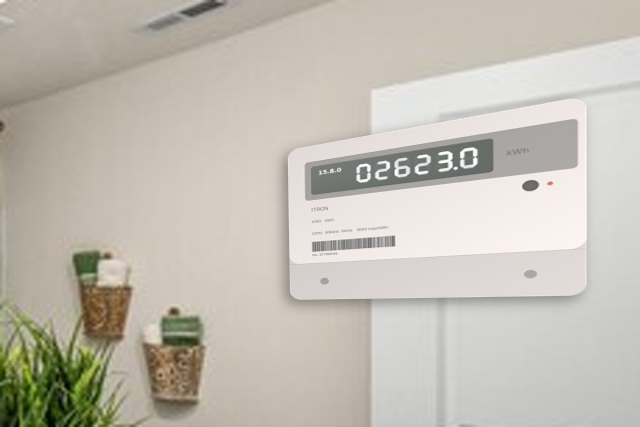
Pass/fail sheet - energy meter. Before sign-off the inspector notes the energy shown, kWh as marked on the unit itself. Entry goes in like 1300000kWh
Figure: 2623.0kWh
